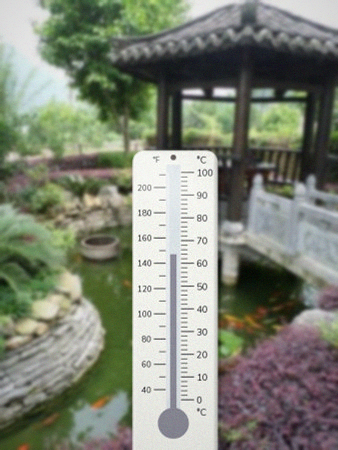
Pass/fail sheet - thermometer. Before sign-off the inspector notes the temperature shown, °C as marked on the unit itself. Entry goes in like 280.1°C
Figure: 64°C
